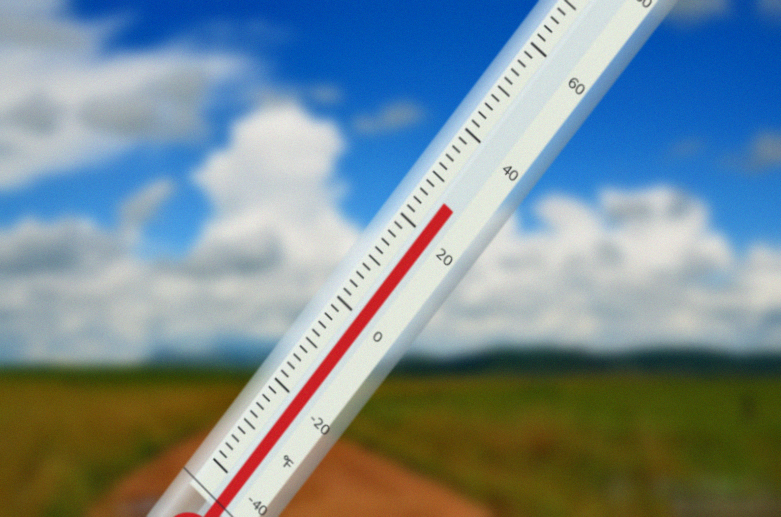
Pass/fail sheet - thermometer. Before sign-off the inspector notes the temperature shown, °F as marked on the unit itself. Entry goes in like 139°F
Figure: 27°F
